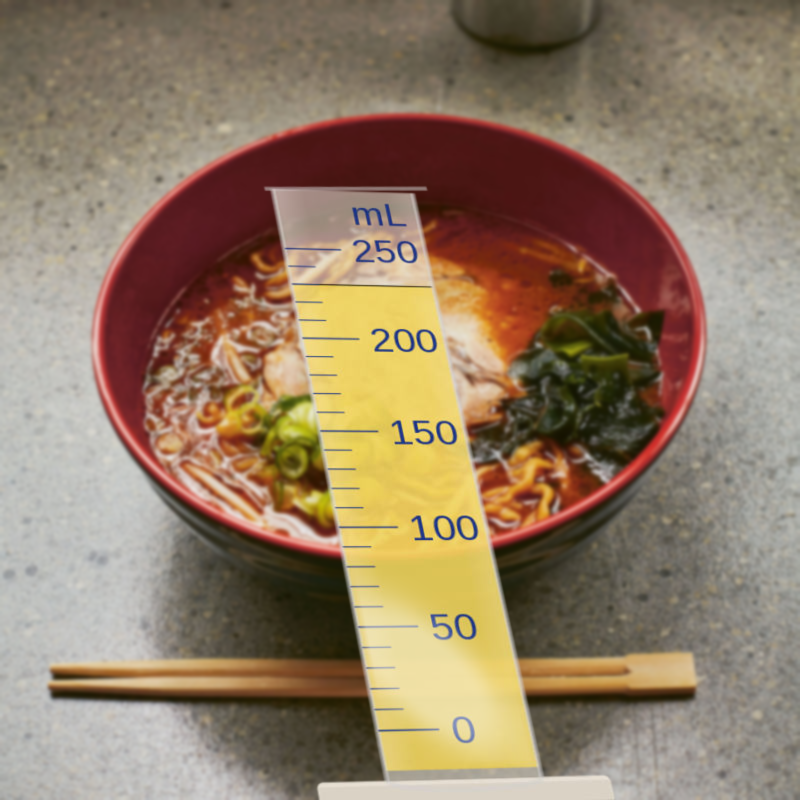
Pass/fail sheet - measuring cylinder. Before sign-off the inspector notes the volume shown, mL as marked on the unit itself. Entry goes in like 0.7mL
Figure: 230mL
